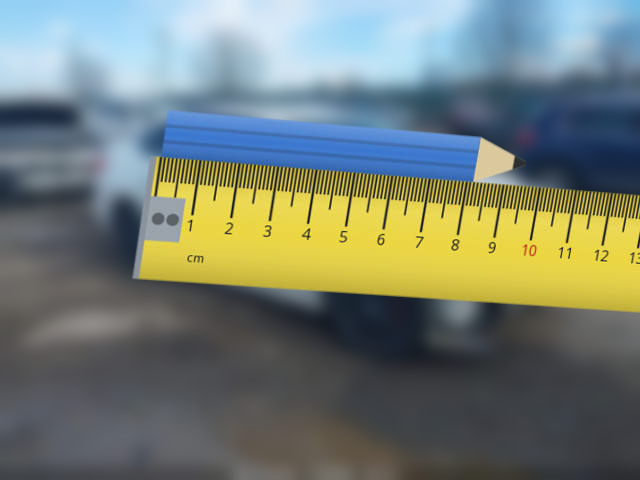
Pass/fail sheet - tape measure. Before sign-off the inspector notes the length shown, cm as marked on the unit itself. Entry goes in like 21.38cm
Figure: 9.5cm
